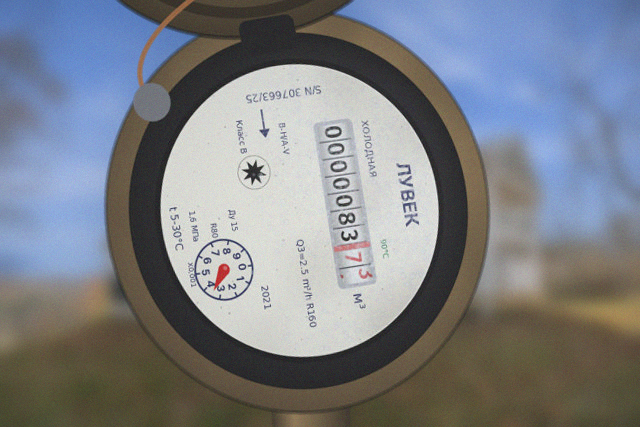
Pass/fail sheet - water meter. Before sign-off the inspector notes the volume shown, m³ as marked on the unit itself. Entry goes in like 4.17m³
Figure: 83.733m³
